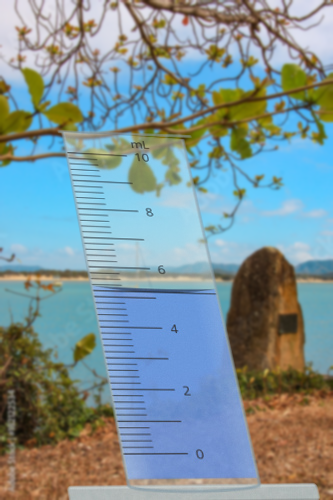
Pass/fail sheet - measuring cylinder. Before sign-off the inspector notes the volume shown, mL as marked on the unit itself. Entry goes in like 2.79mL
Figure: 5.2mL
